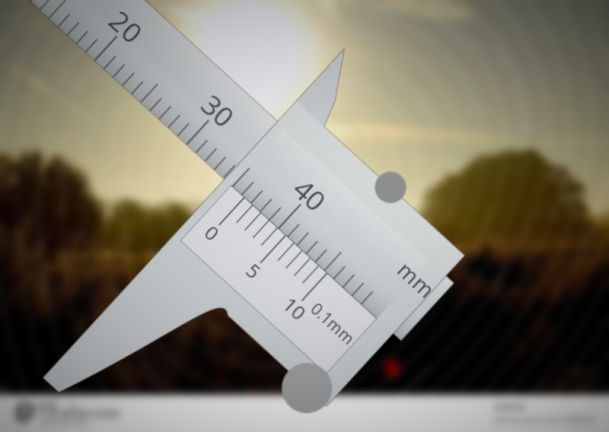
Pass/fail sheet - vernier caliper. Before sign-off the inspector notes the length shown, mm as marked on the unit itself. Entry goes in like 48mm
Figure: 36.3mm
